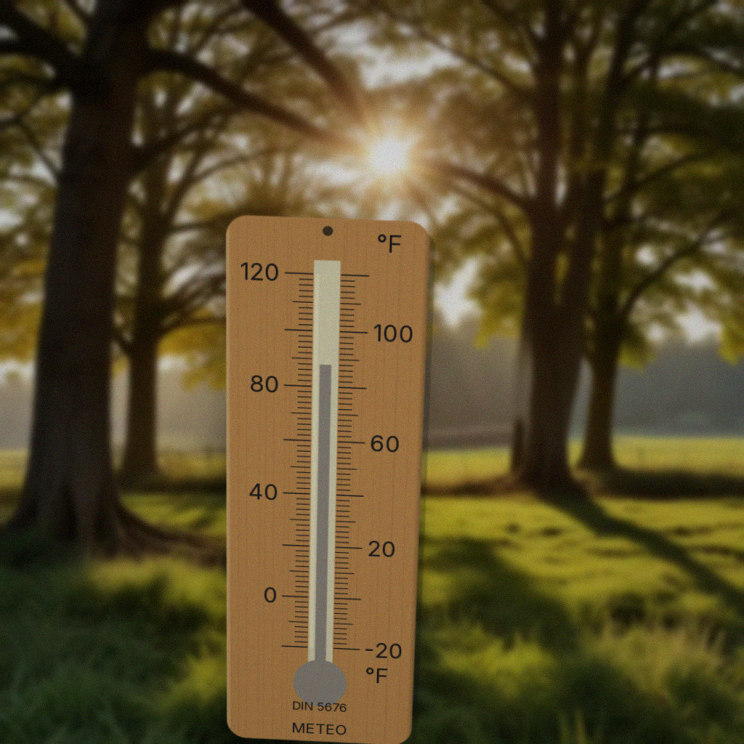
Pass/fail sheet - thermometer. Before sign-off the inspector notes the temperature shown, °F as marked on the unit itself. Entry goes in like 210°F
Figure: 88°F
